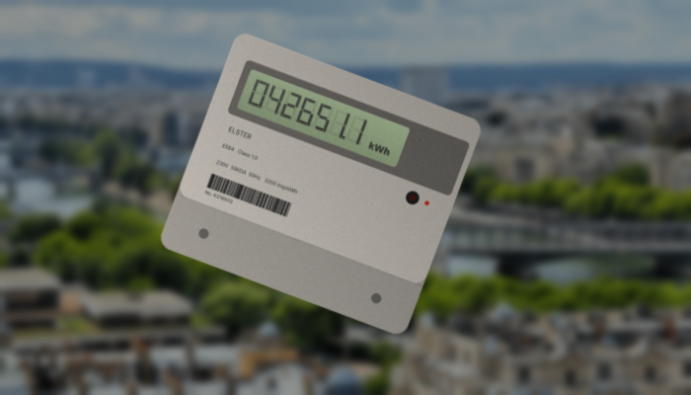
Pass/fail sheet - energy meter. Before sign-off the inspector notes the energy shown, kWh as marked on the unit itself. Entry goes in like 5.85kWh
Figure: 42651.1kWh
